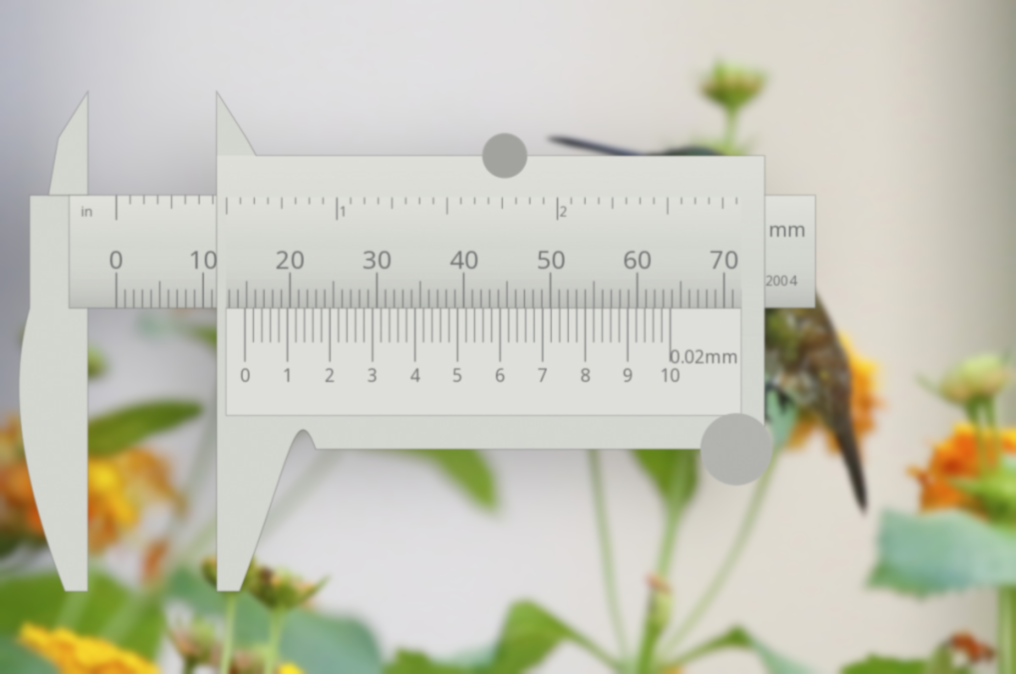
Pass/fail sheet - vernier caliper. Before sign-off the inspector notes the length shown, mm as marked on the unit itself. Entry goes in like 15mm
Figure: 14.8mm
